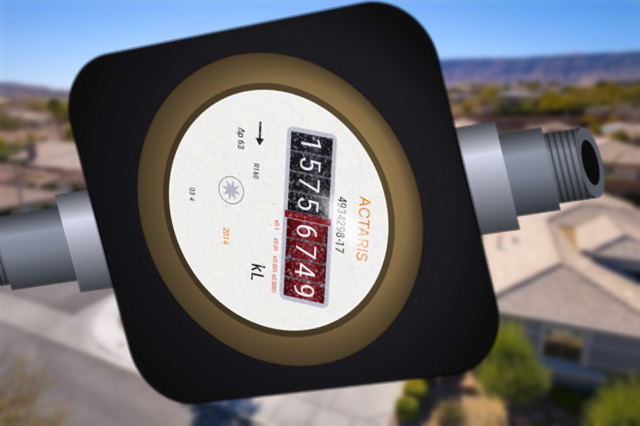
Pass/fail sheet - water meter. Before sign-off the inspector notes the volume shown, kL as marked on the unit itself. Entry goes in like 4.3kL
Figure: 1575.6749kL
